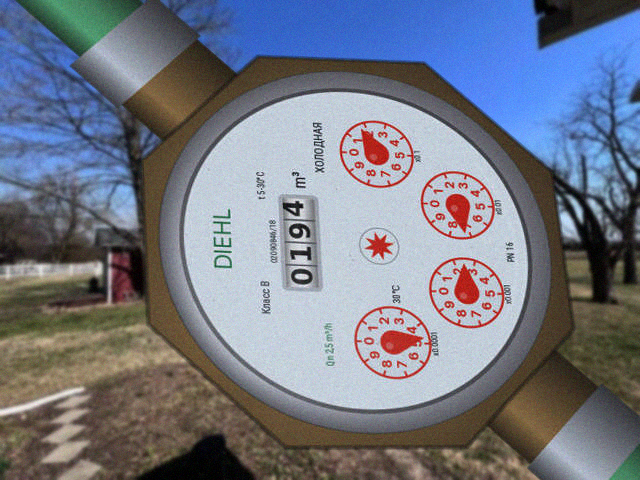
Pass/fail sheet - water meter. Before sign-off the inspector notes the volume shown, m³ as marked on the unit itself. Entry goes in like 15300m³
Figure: 194.1724m³
